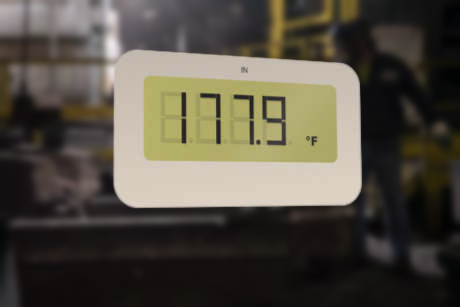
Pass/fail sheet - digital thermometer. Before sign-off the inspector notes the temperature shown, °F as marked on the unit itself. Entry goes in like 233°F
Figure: 177.9°F
